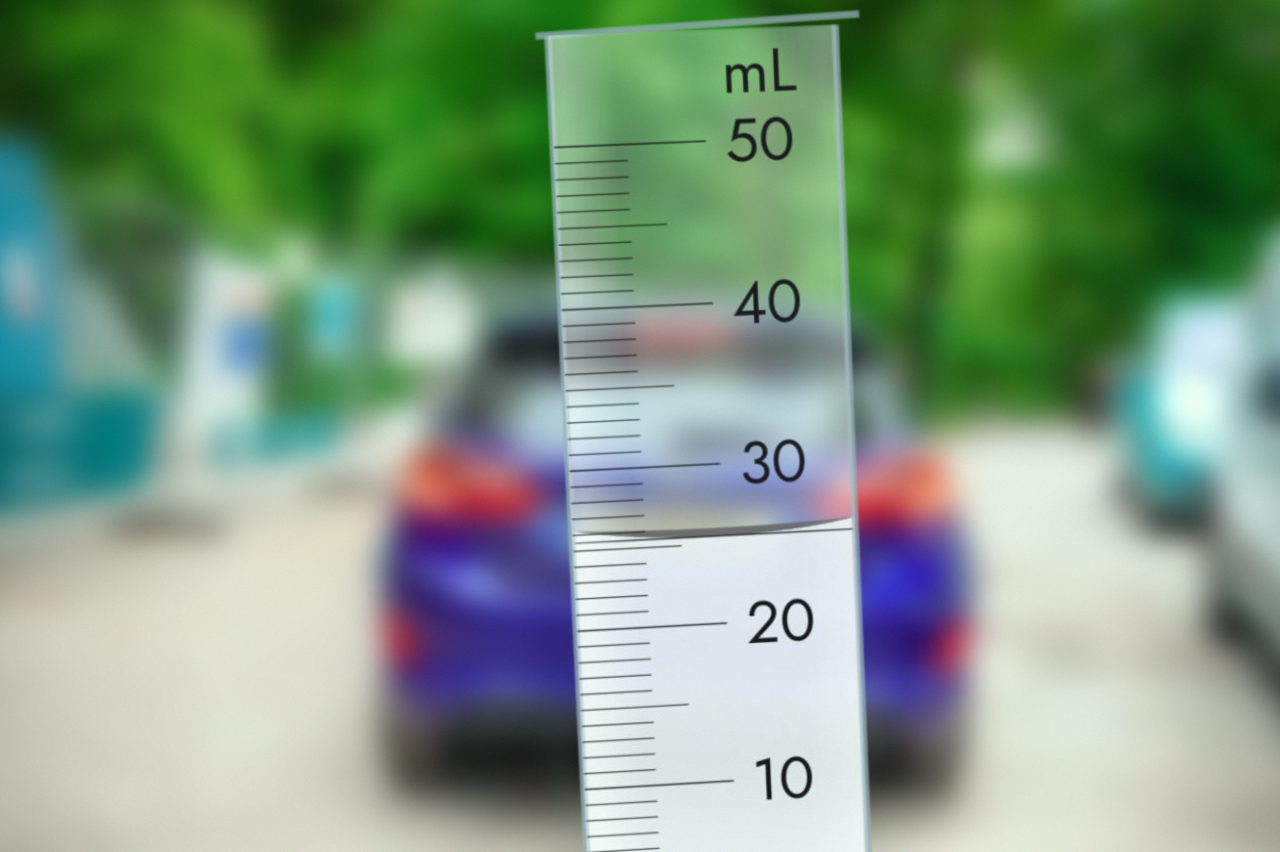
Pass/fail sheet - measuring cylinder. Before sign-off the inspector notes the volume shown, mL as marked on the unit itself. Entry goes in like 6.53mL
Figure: 25.5mL
